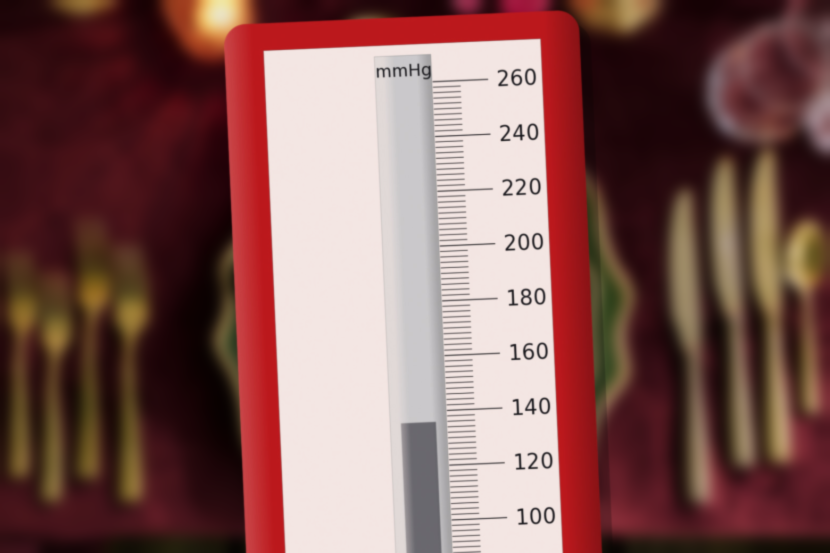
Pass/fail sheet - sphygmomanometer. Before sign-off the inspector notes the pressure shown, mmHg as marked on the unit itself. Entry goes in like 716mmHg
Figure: 136mmHg
